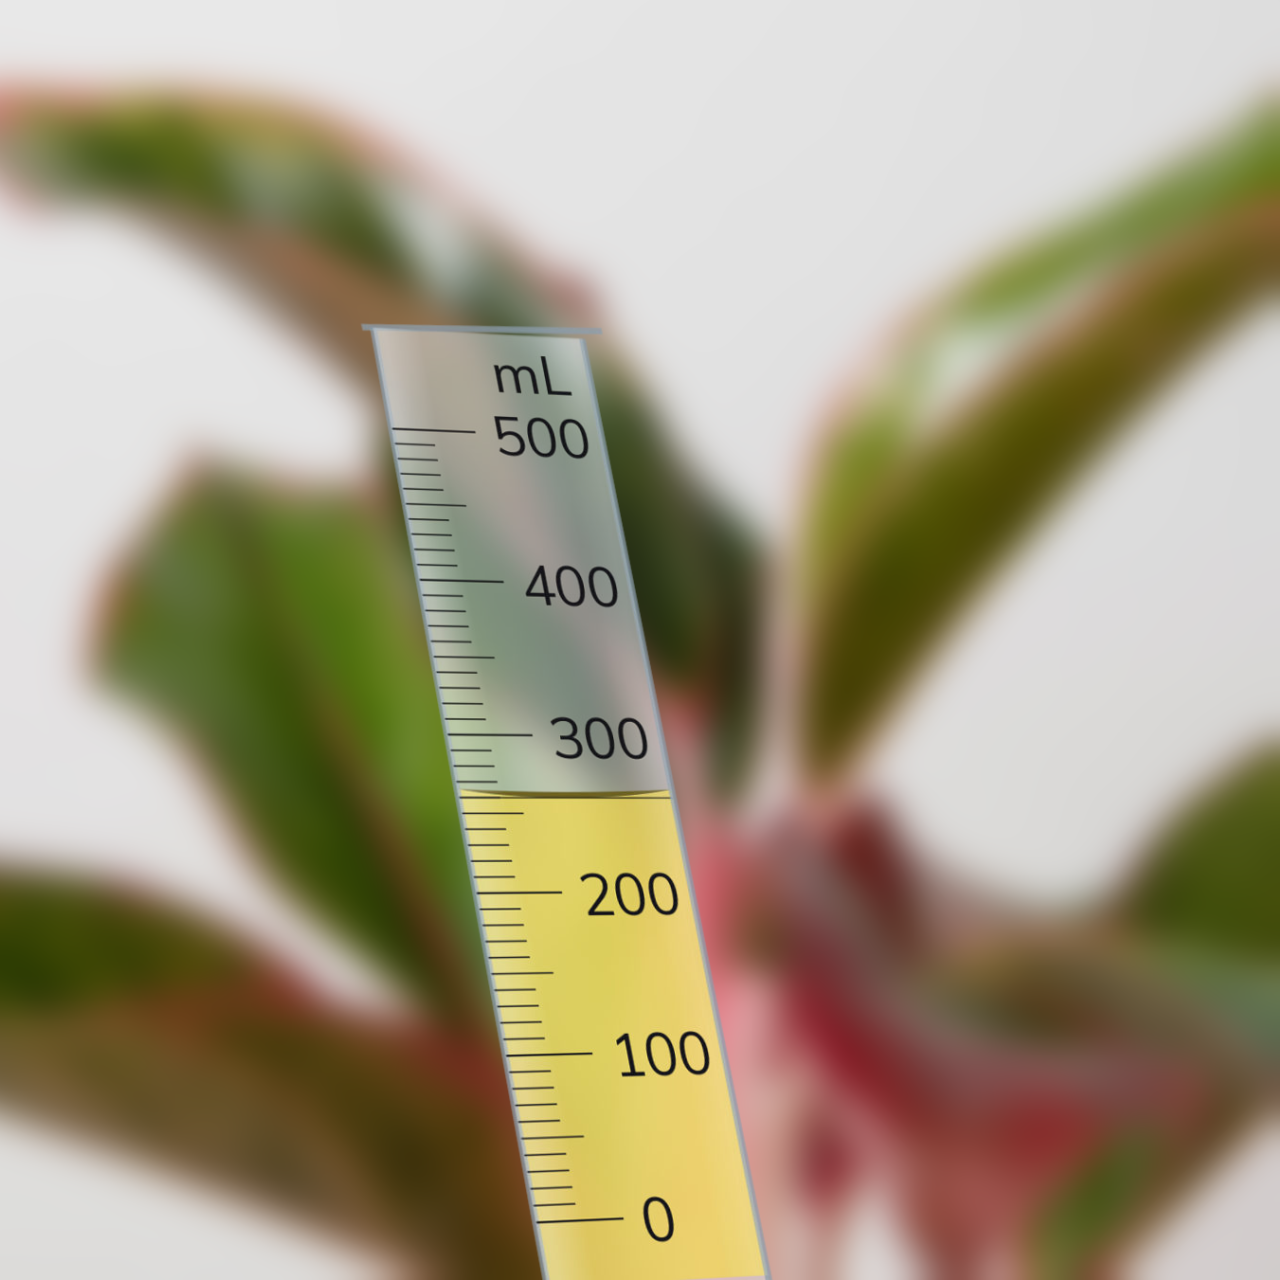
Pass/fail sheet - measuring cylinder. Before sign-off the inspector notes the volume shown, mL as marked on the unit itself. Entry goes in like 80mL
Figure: 260mL
